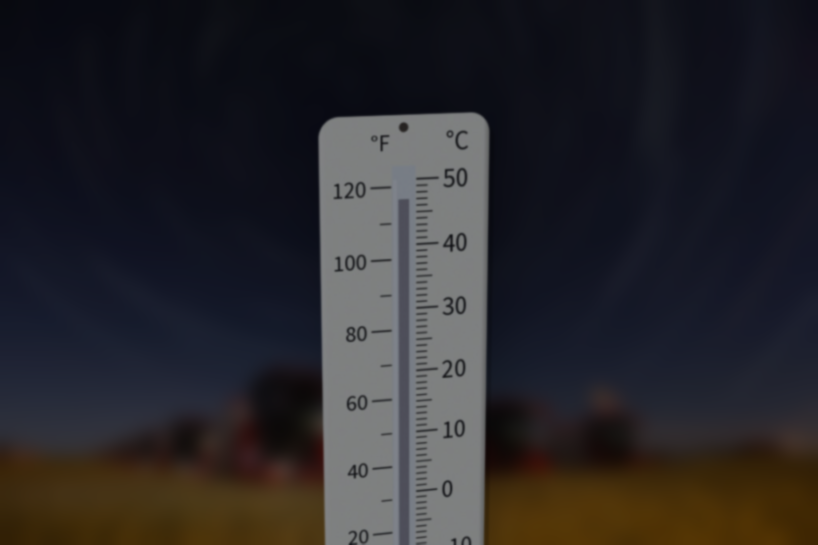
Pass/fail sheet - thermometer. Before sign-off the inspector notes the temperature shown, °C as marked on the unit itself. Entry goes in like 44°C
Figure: 47°C
